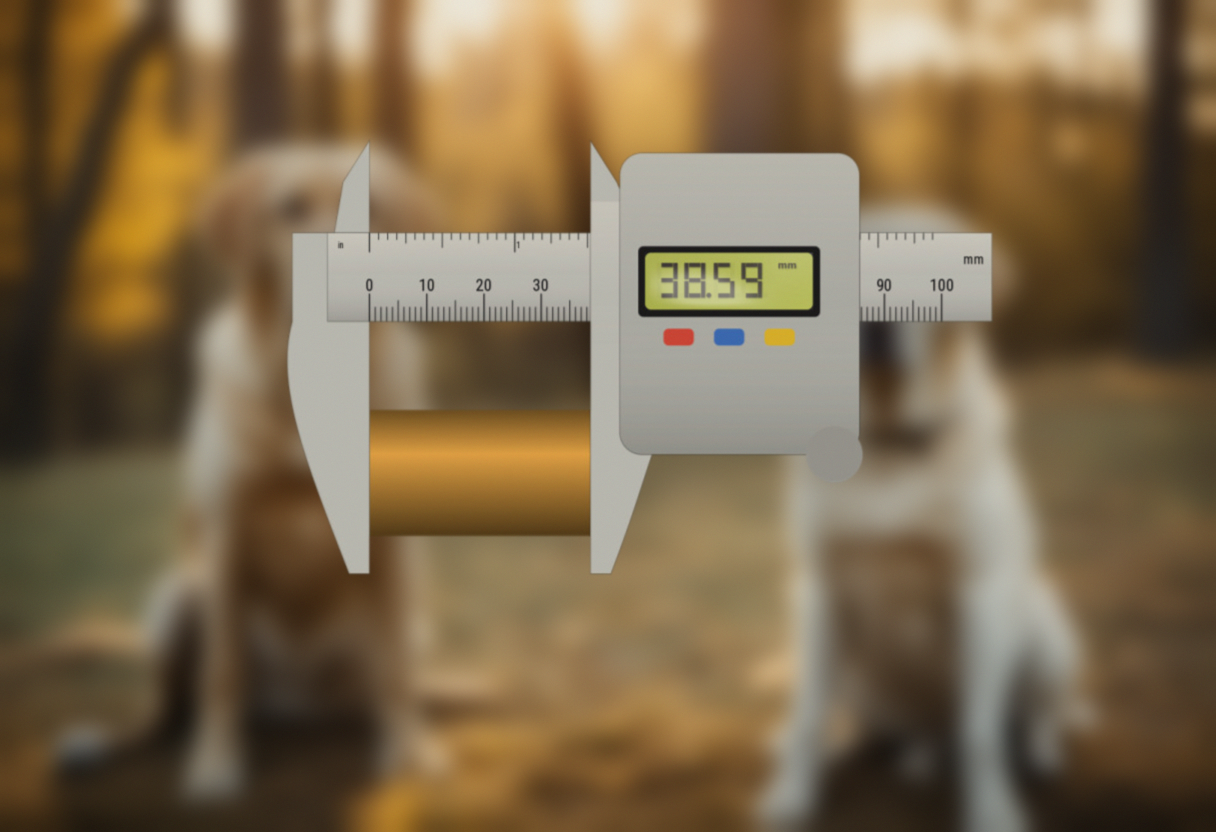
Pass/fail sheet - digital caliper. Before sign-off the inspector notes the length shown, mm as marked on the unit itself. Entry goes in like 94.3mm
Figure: 38.59mm
